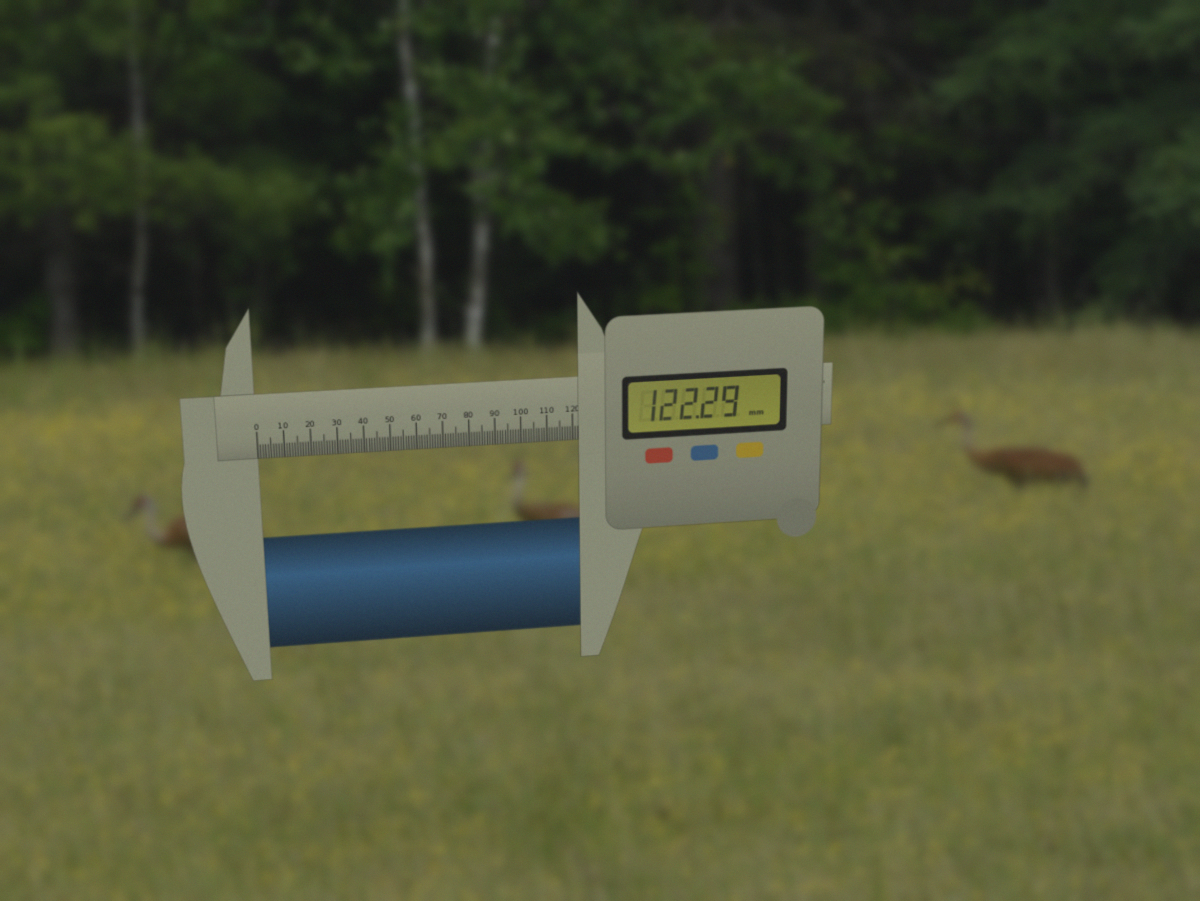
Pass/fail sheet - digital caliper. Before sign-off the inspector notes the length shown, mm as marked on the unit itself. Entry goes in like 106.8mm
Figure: 122.29mm
